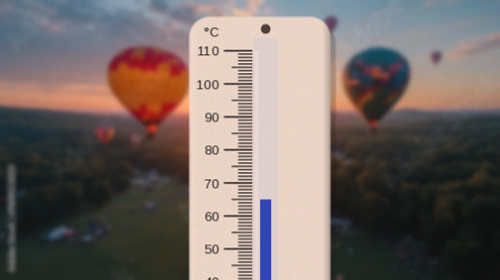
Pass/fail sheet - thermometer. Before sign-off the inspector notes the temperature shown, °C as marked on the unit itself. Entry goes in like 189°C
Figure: 65°C
